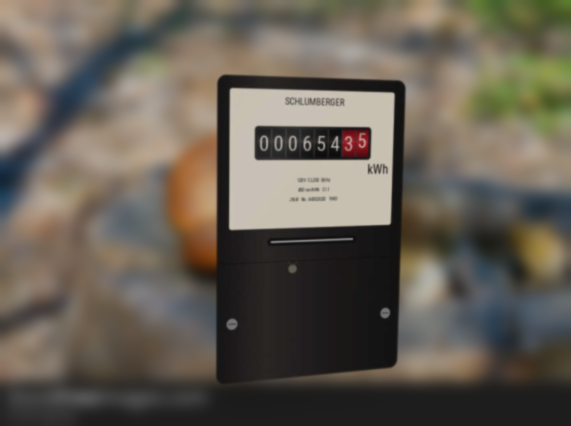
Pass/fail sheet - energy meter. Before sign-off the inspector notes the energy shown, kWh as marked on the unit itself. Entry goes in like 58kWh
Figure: 654.35kWh
